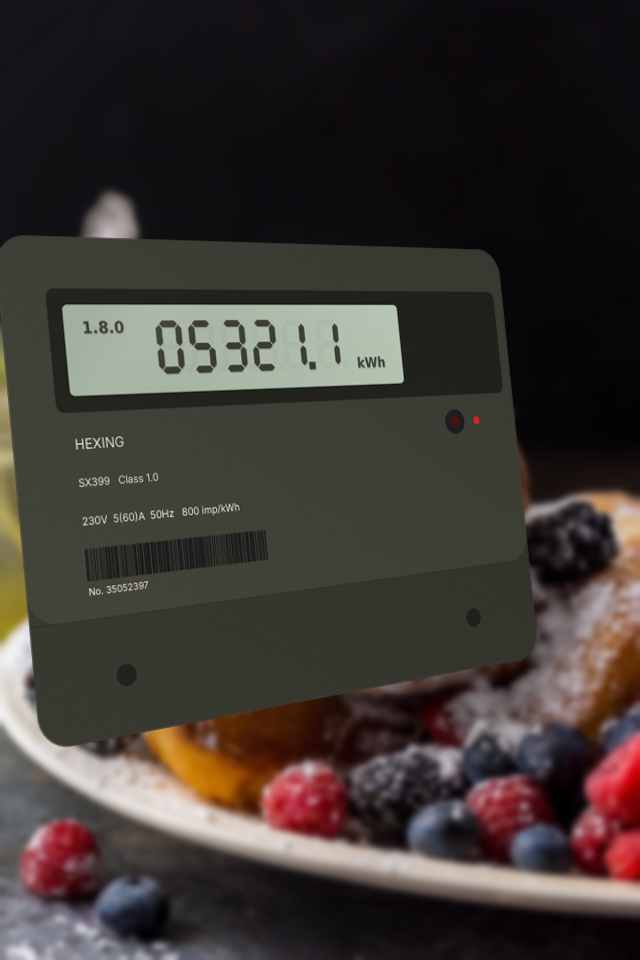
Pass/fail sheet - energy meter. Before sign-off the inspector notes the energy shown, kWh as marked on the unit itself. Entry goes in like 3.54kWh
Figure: 5321.1kWh
